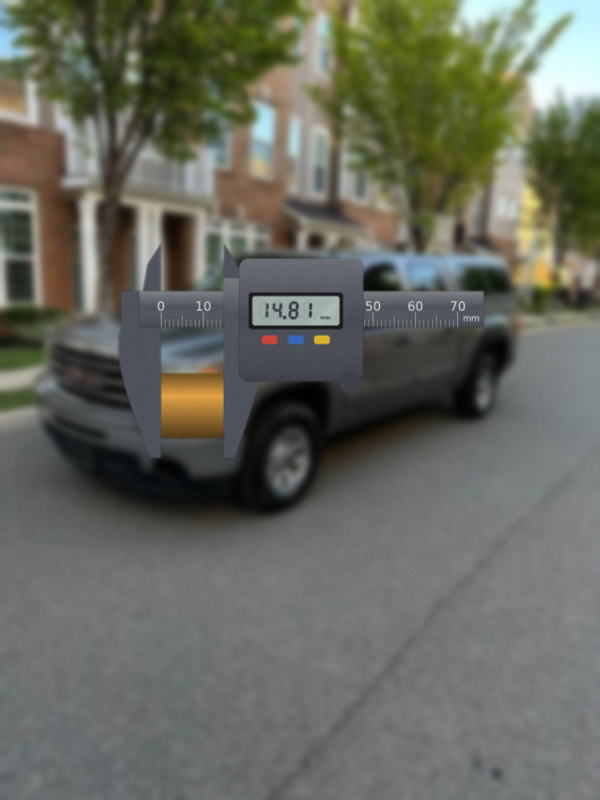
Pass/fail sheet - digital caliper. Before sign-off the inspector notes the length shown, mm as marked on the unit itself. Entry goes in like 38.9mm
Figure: 14.81mm
